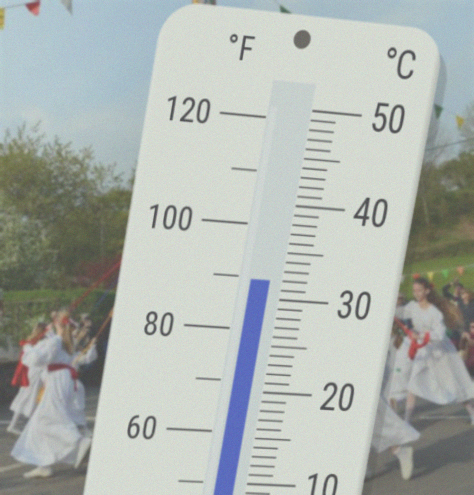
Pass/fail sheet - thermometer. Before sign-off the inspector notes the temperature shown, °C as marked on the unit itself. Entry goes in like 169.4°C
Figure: 32°C
